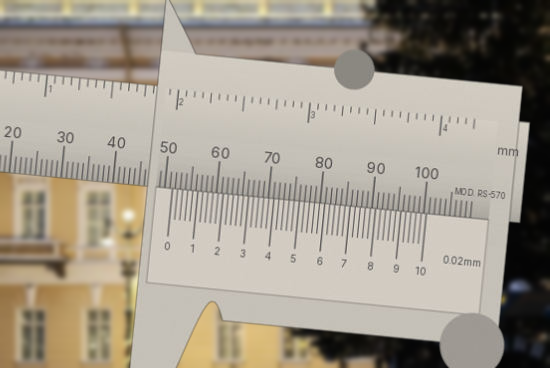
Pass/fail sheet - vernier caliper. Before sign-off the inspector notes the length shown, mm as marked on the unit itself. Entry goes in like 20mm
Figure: 51.5mm
